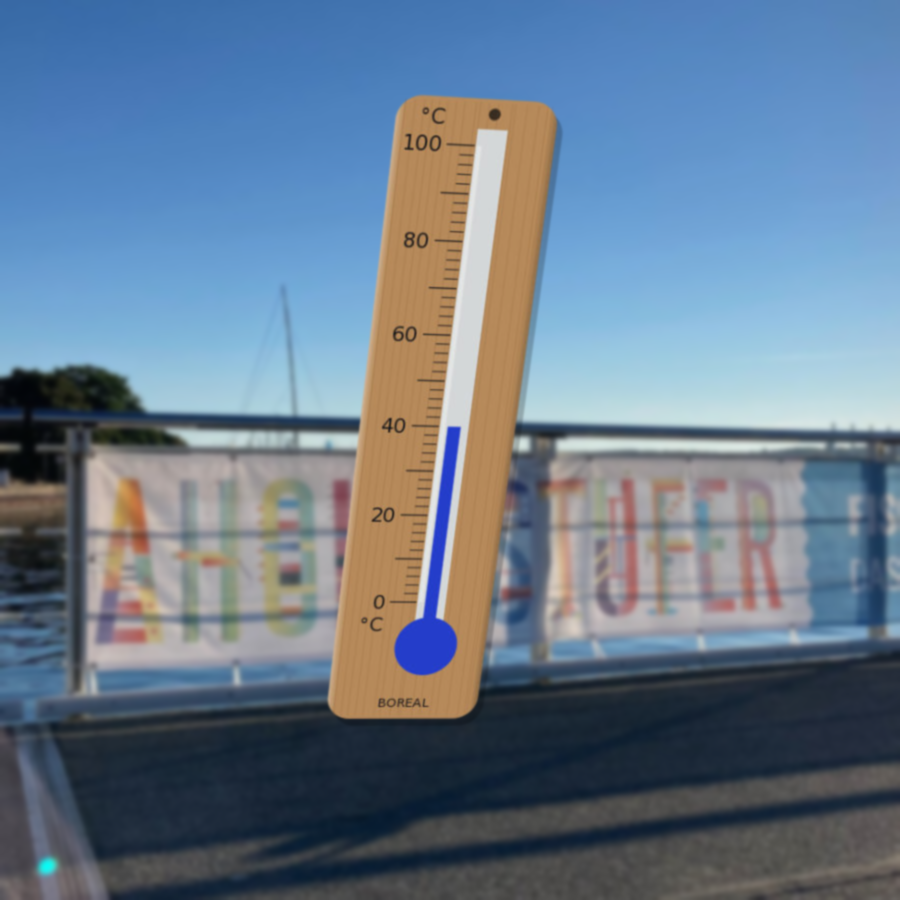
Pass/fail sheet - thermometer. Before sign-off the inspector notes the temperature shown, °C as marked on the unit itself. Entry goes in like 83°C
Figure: 40°C
